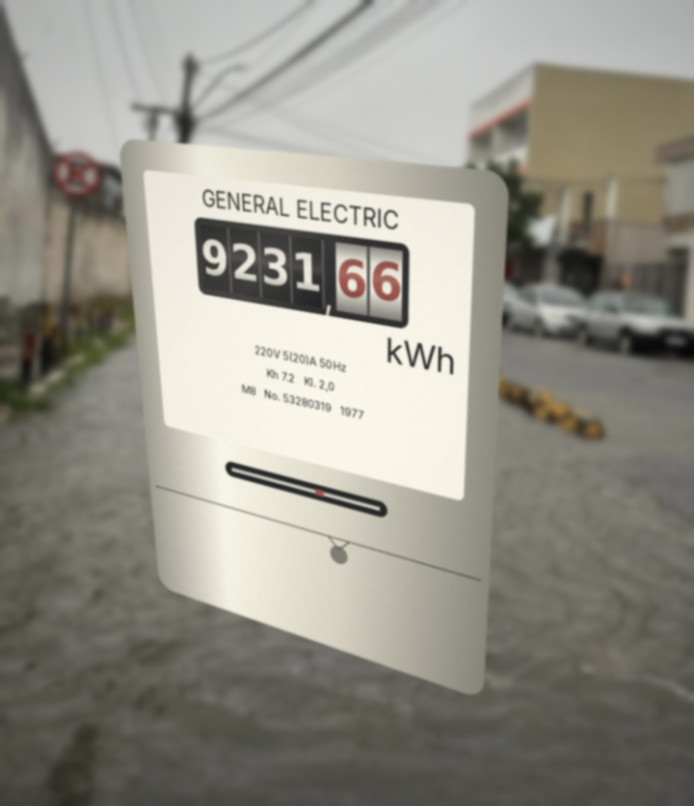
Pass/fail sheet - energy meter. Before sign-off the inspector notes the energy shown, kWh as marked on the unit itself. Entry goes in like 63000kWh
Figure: 9231.66kWh
